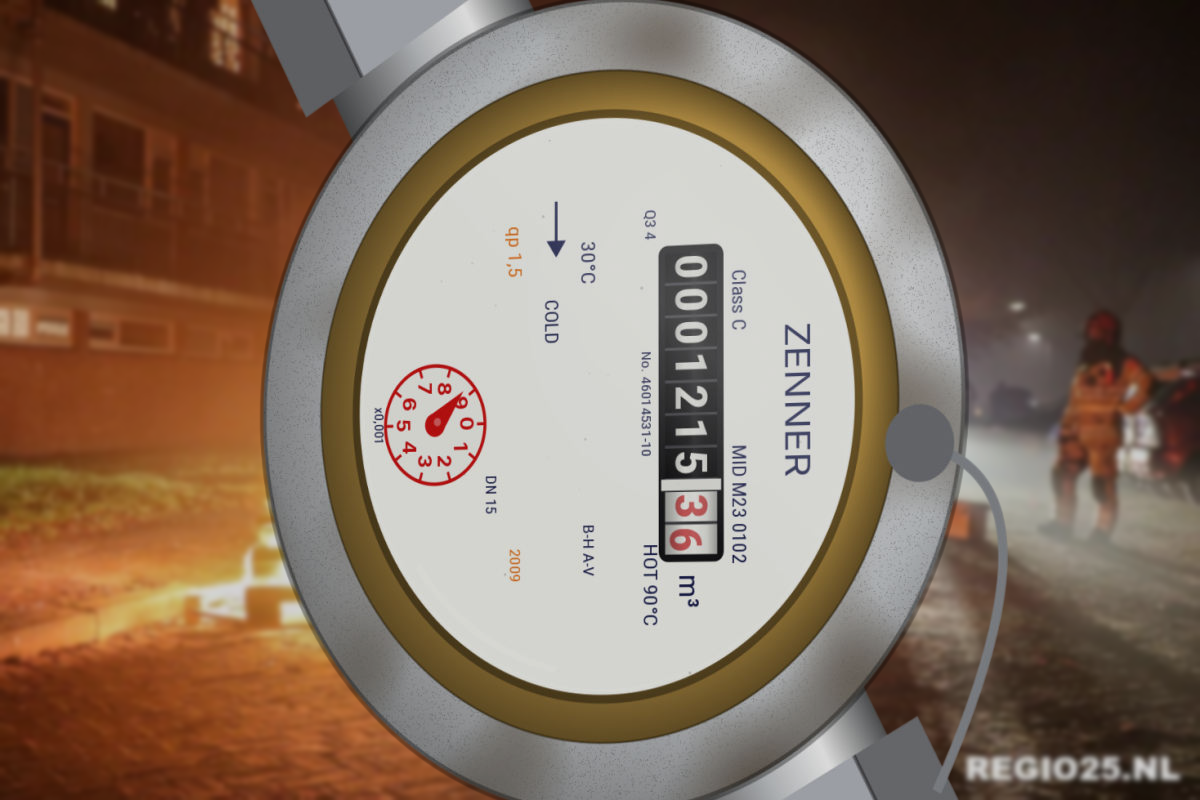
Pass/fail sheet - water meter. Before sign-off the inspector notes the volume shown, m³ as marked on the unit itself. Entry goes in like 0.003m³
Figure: 1215.358m³
